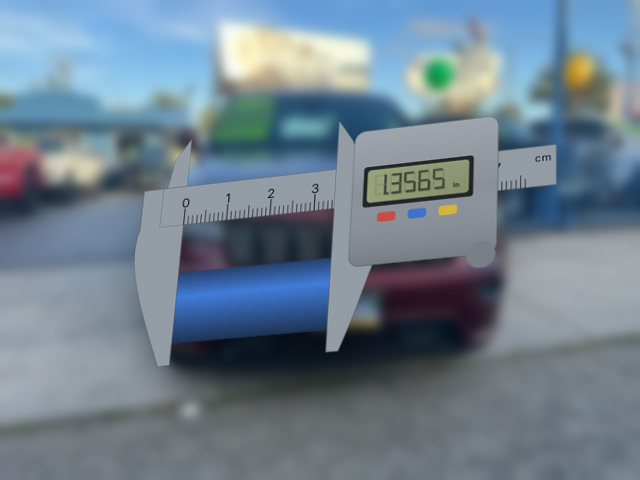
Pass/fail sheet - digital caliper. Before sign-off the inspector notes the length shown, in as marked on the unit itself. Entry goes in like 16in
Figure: 1.3565in
